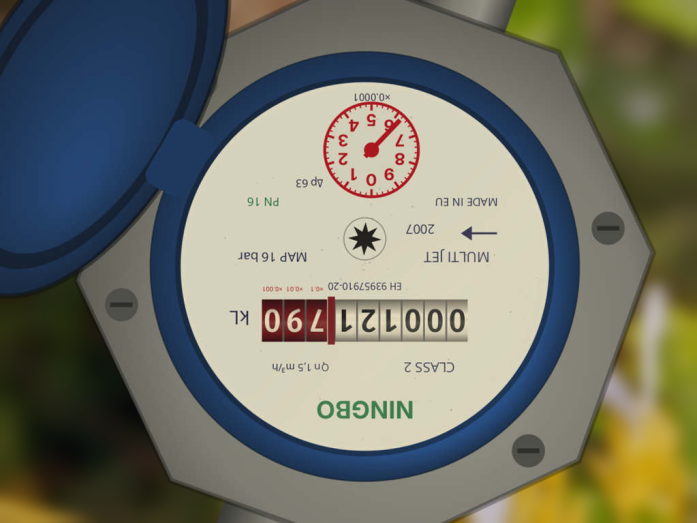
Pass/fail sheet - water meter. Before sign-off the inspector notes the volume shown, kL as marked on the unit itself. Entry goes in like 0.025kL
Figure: 121.7906kL
